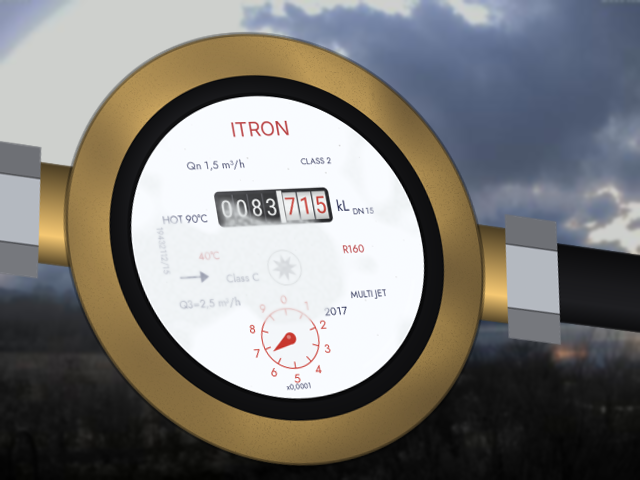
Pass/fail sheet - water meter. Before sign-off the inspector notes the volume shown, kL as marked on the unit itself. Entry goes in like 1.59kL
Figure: 83.7156kL
